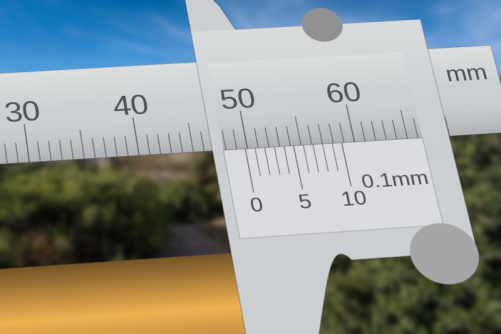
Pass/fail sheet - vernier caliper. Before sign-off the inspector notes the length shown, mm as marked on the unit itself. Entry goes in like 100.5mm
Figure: 49.8mm
